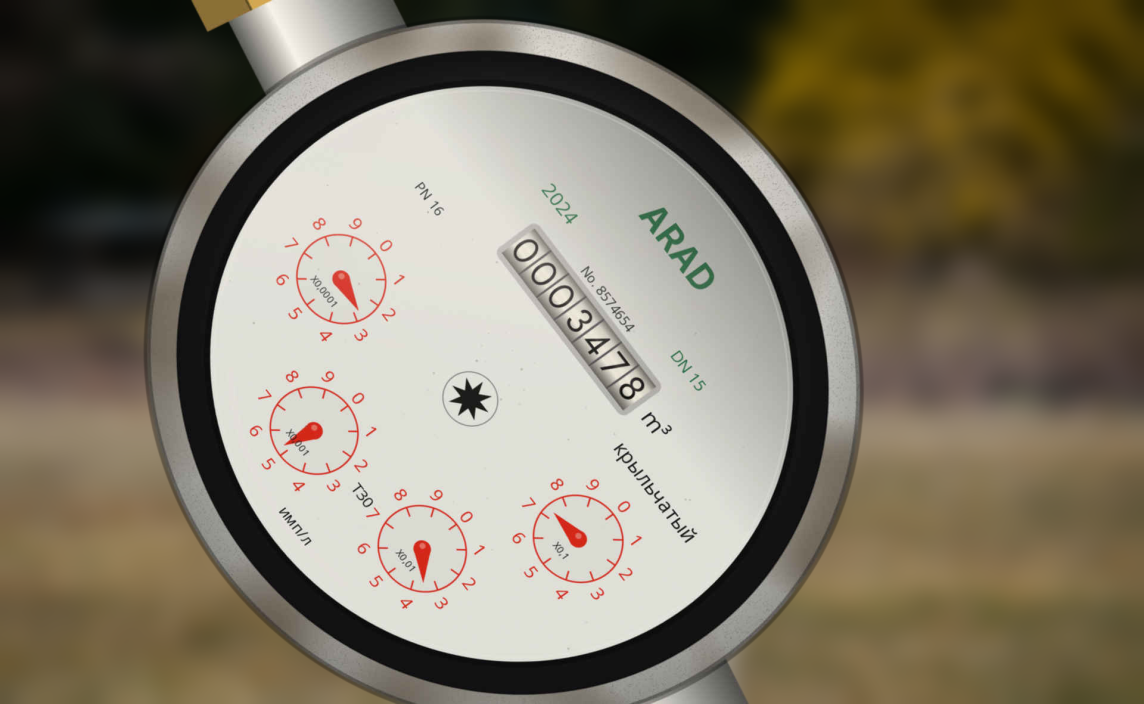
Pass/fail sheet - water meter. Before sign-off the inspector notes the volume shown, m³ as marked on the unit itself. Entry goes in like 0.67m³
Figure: 3478.7352m³
